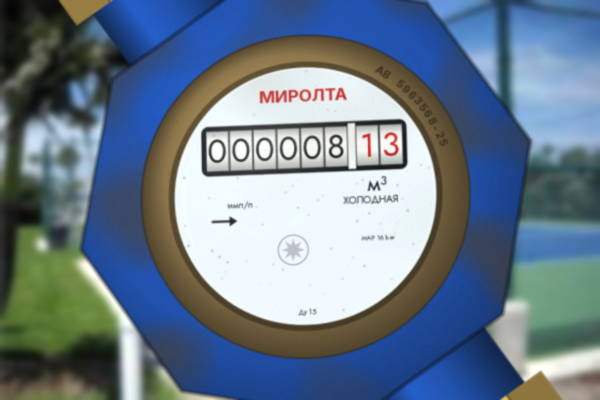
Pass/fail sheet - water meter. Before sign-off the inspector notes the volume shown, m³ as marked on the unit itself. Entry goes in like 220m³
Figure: 8.13m³
